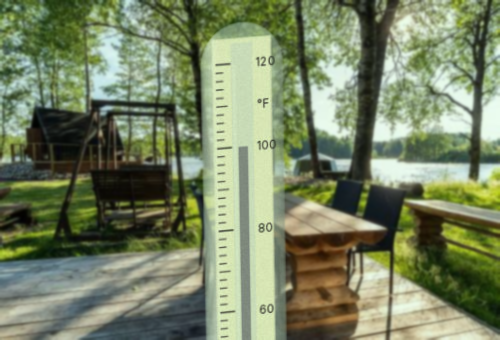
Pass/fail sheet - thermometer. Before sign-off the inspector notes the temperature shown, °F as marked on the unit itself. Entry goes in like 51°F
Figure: 100°F
